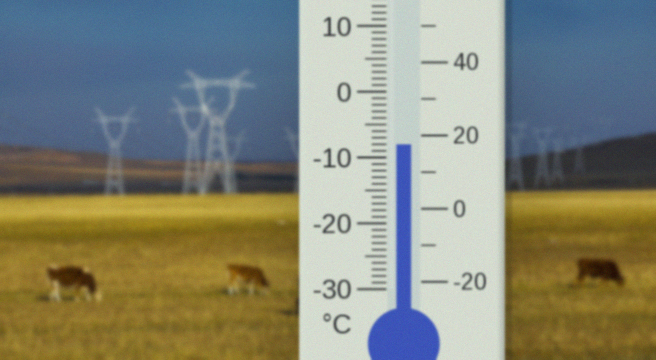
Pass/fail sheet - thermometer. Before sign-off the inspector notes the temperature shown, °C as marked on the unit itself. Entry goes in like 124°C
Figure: -8°C
